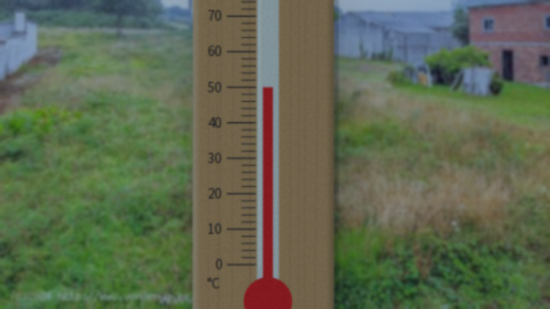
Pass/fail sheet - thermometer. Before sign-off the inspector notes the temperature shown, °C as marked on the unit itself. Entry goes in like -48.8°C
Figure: 50°C
